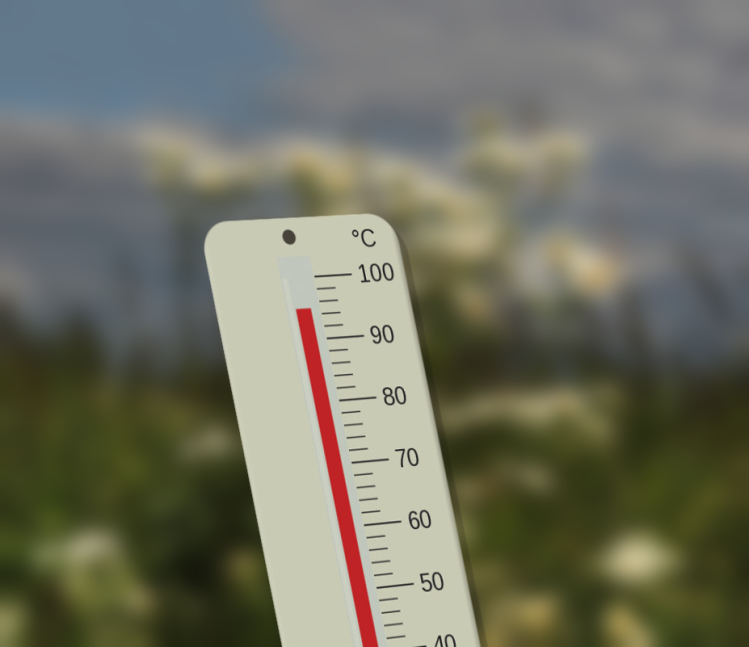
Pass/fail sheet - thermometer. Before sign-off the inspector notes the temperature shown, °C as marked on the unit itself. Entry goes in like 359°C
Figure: 95°C
